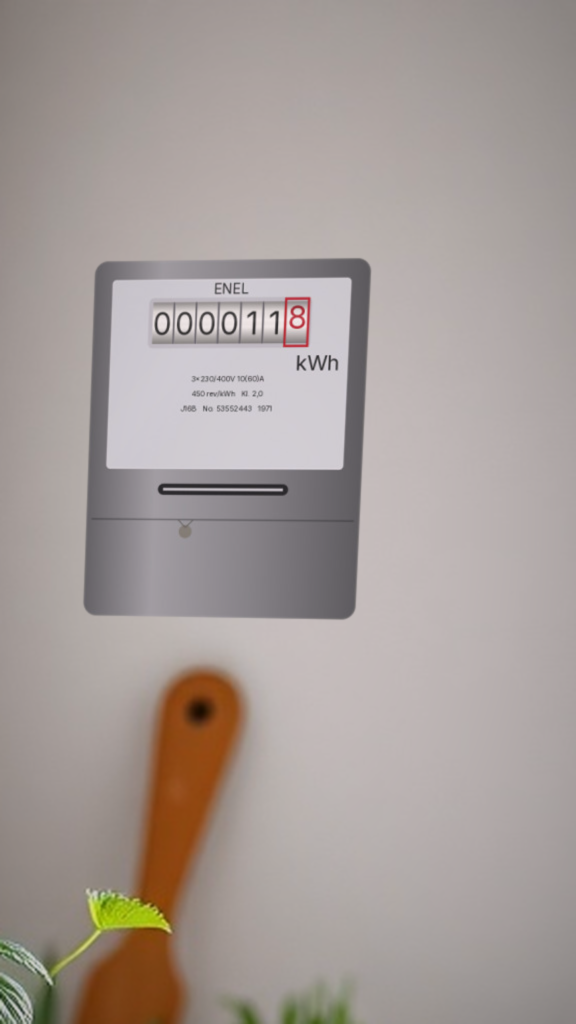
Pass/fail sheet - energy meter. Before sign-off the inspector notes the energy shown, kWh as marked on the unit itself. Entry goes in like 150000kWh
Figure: 11.8kWh
